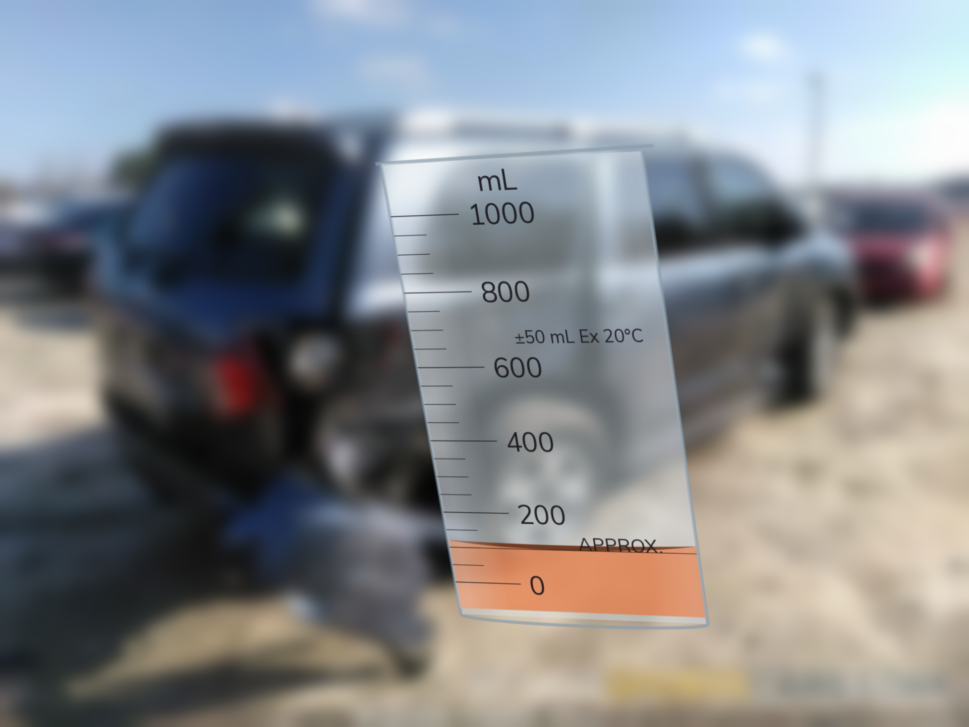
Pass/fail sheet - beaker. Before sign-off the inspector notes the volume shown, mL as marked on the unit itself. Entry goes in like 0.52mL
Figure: 100mL
